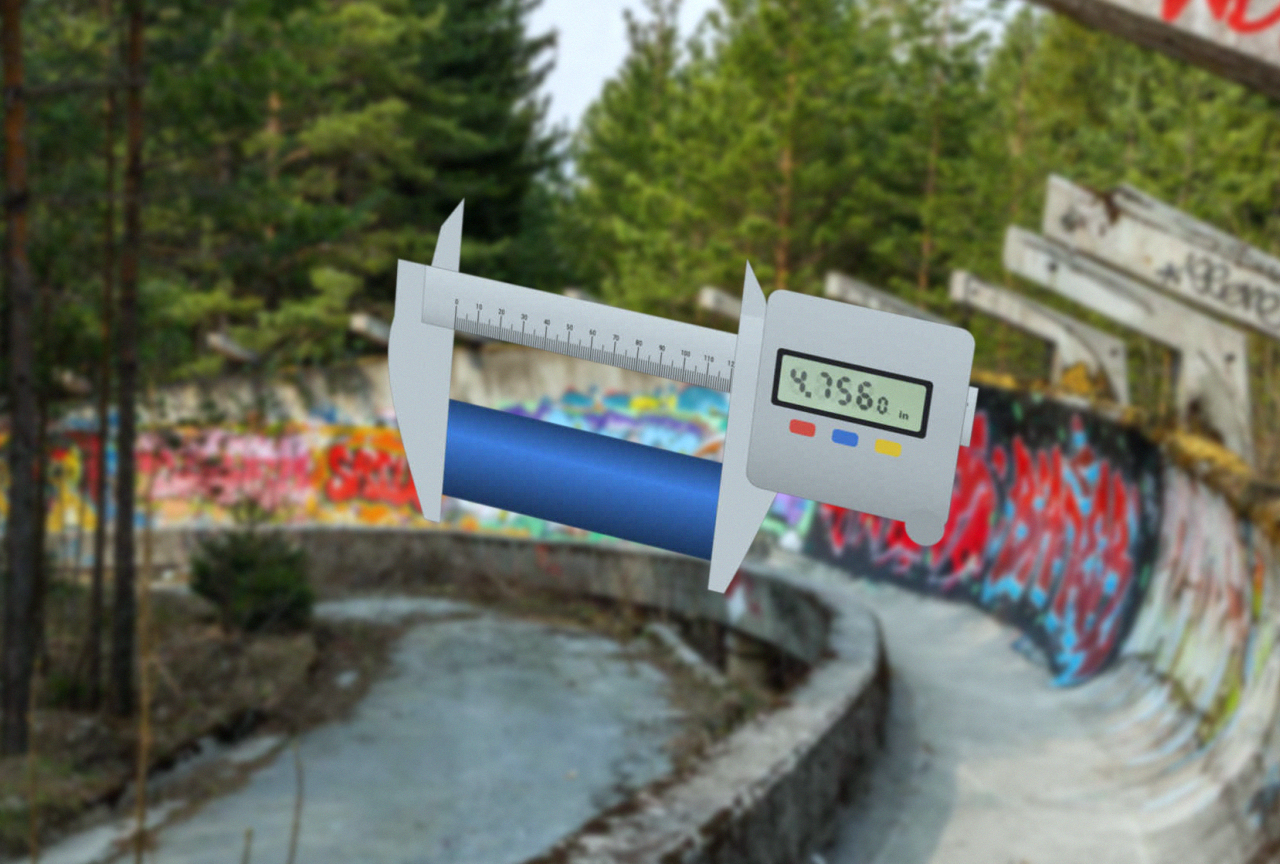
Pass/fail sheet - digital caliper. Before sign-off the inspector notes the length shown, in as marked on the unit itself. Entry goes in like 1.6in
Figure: 4.7560in
